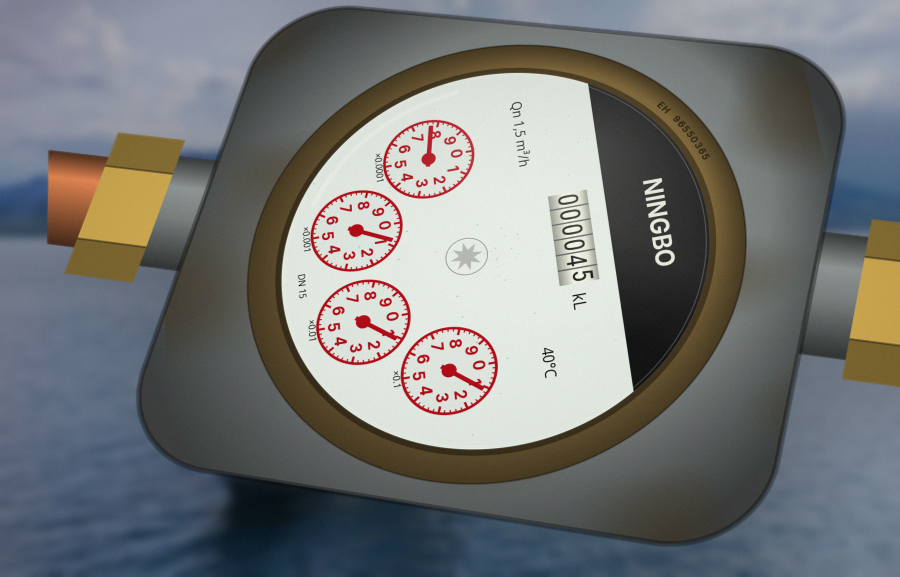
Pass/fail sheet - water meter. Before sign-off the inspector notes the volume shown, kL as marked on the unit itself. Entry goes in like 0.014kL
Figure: 45.1107kL
